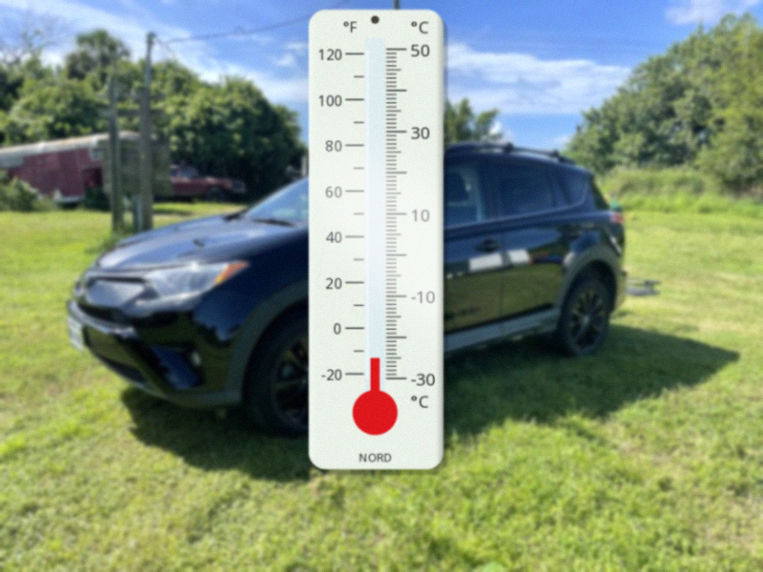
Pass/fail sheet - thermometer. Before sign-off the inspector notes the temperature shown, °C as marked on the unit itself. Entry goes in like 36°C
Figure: -25°C
